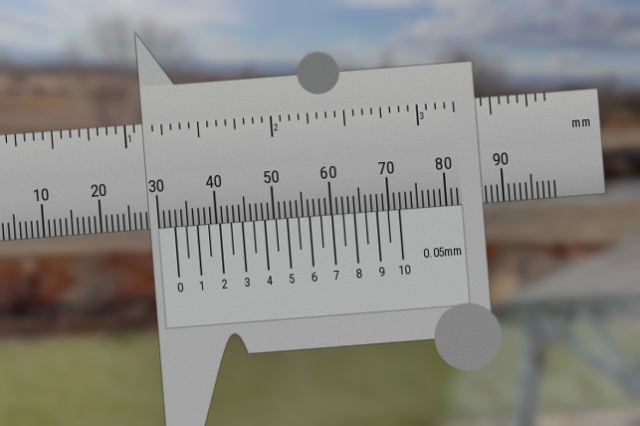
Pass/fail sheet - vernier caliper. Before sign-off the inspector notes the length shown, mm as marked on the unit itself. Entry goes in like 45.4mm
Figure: 32.8mm
